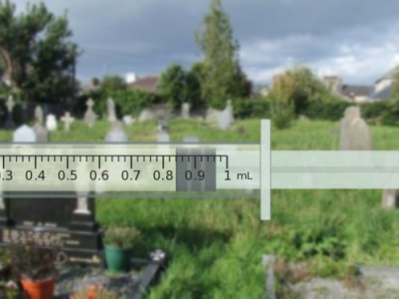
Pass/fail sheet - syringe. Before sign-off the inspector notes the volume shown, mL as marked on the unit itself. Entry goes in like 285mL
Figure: 0.84mL
